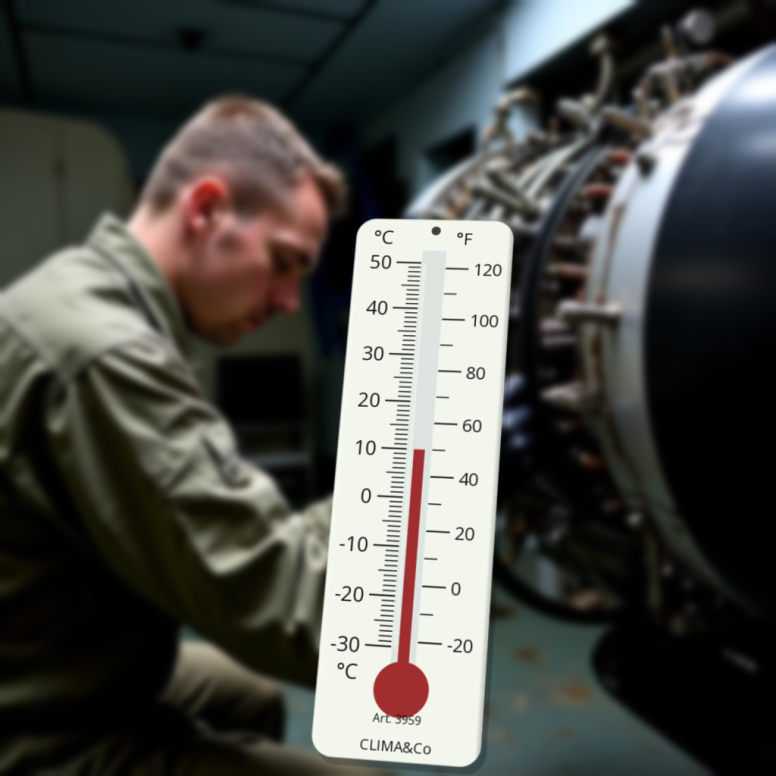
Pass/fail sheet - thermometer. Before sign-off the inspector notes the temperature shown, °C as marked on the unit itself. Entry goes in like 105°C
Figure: 10°C
